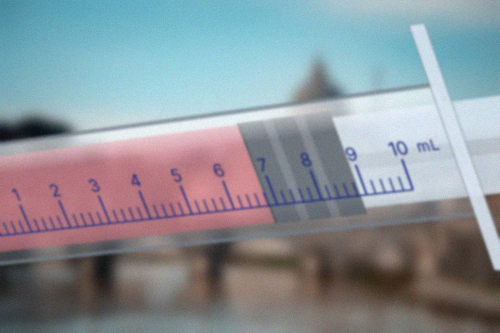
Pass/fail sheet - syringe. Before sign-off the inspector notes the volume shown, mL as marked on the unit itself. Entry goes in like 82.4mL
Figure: 6.8mL
